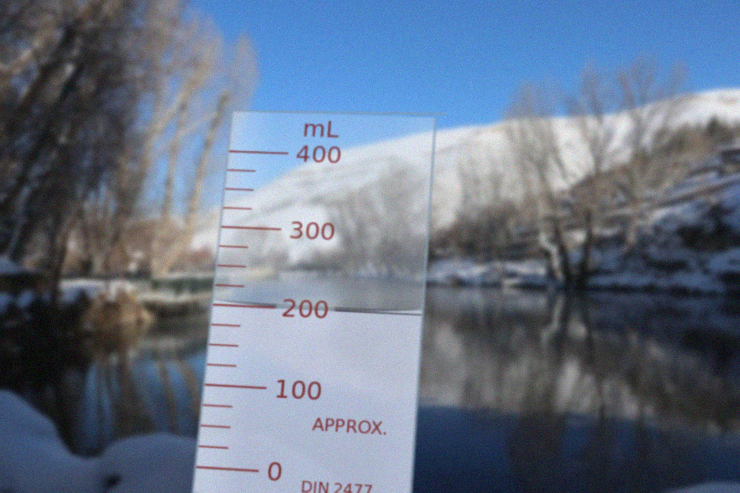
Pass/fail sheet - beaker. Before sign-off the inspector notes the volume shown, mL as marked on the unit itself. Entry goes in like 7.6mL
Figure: 200mL
